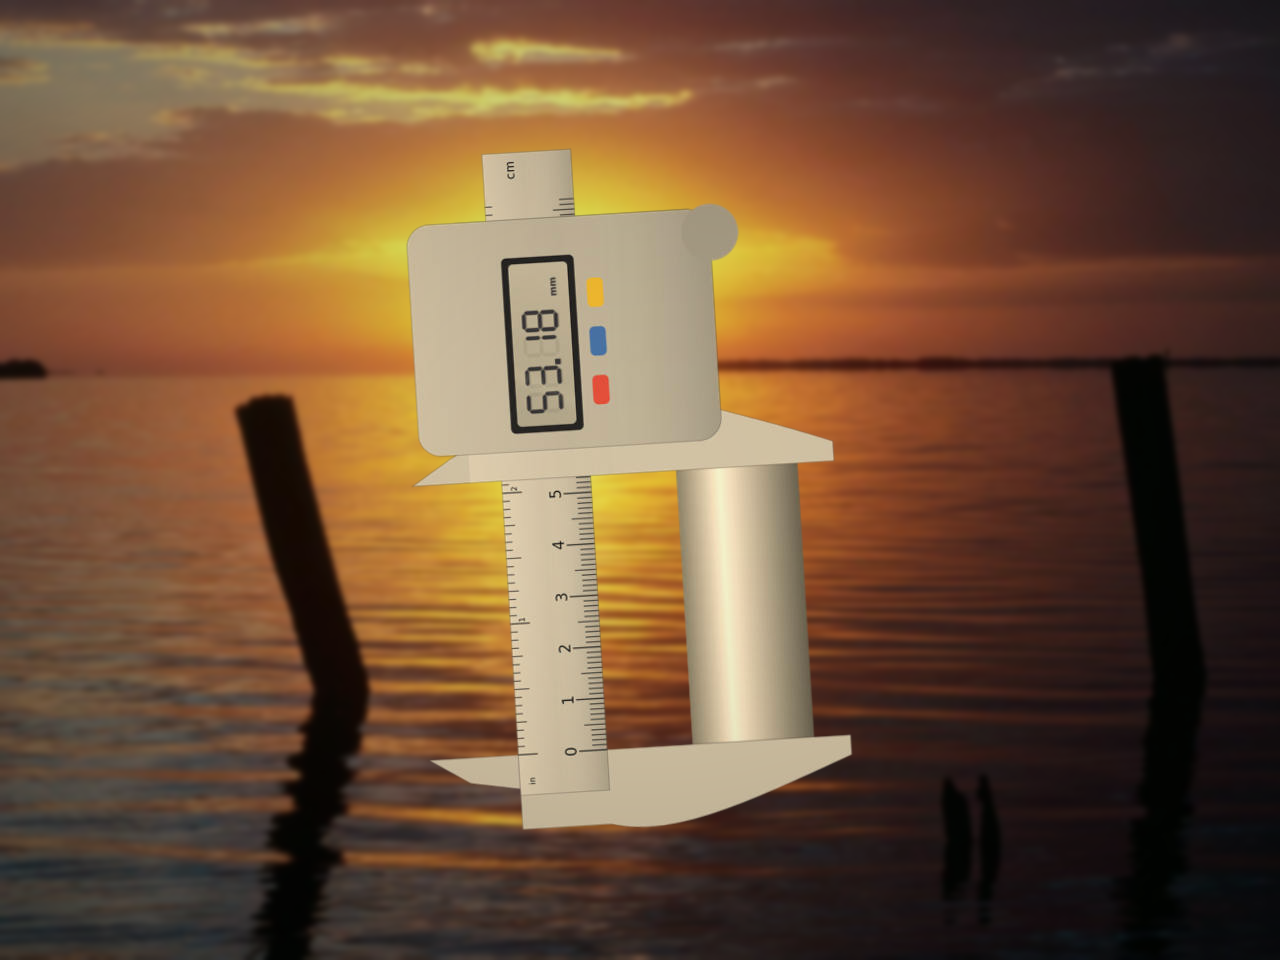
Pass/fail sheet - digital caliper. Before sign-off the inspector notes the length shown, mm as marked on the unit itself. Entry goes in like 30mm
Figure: 53.18mm
